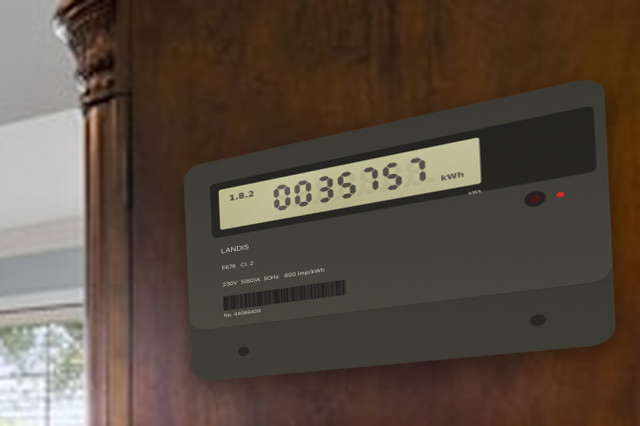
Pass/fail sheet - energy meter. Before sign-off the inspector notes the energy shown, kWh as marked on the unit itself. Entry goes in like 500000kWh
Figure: 35757kWh
